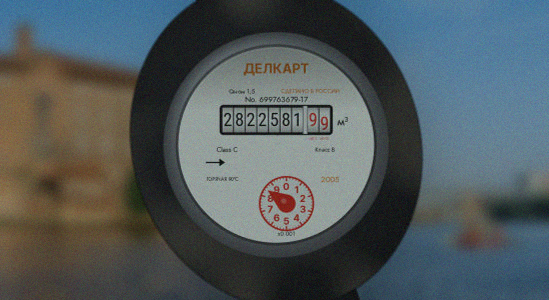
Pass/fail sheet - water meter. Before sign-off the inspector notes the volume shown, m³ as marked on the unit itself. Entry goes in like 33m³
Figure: 2822581.988m³
